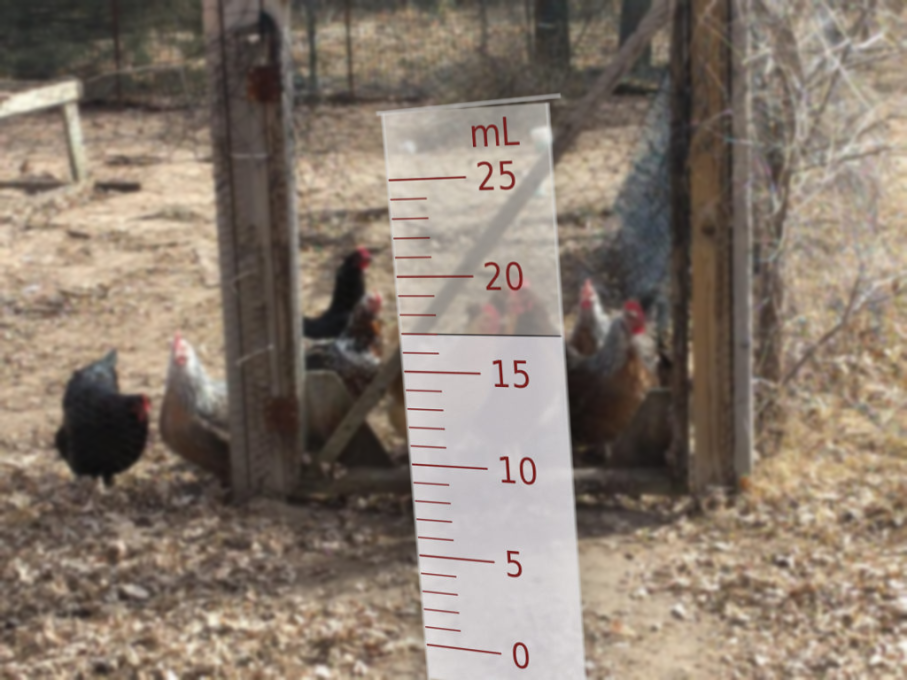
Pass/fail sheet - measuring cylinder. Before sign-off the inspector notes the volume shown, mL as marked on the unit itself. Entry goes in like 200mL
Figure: 17mL
